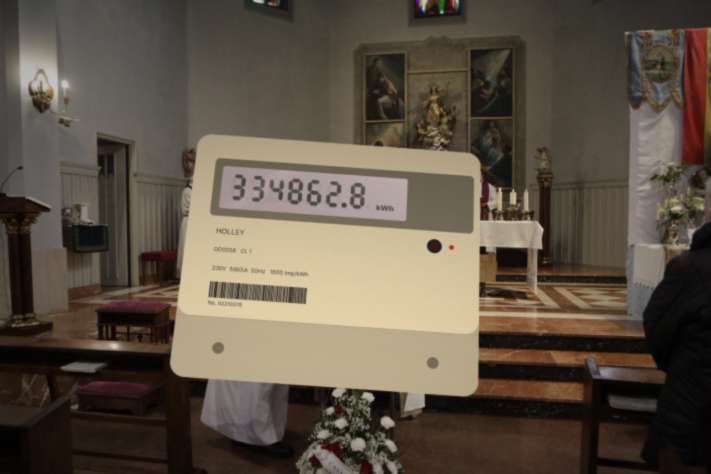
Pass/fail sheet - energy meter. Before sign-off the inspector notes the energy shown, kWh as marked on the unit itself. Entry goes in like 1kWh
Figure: 334862.8kWh
